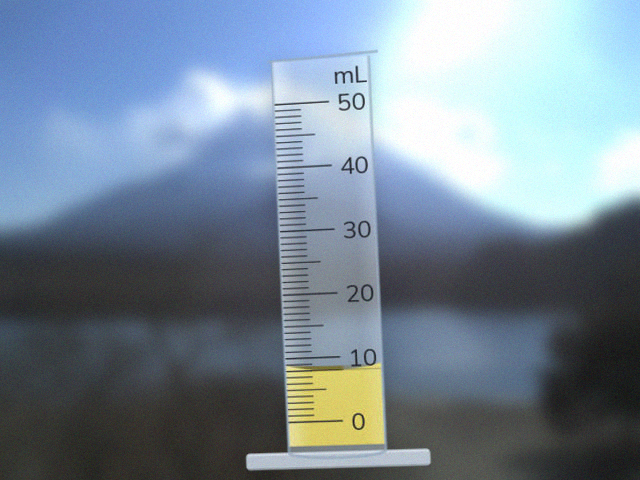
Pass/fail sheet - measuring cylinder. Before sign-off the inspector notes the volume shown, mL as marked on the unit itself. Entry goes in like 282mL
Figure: 8mL
